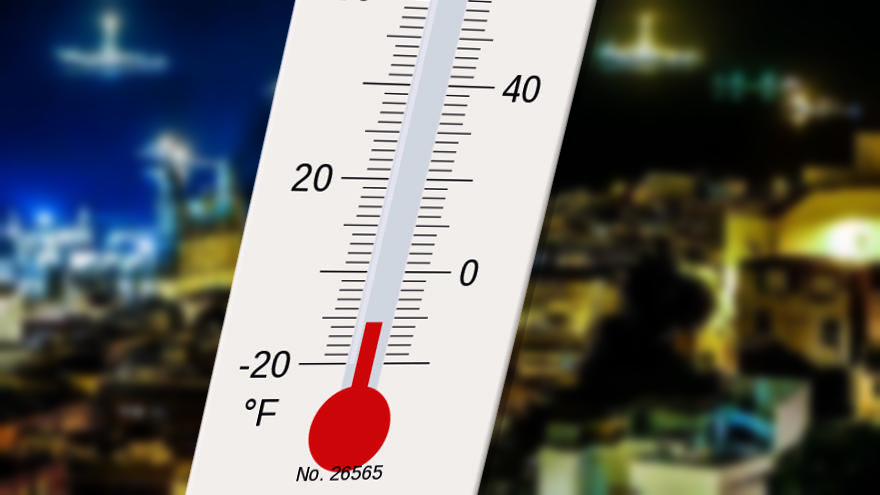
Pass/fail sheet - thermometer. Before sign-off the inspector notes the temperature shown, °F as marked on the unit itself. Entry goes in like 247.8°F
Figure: -11°F
